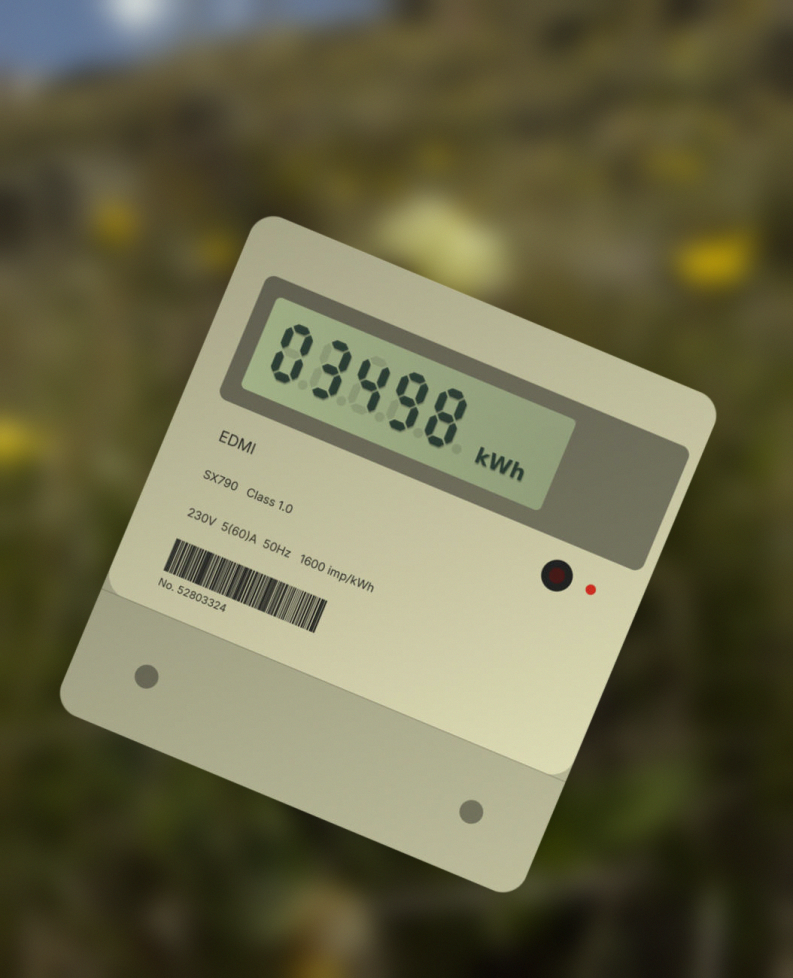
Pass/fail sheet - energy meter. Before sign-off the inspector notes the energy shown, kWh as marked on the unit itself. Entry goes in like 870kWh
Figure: 3498kWh
